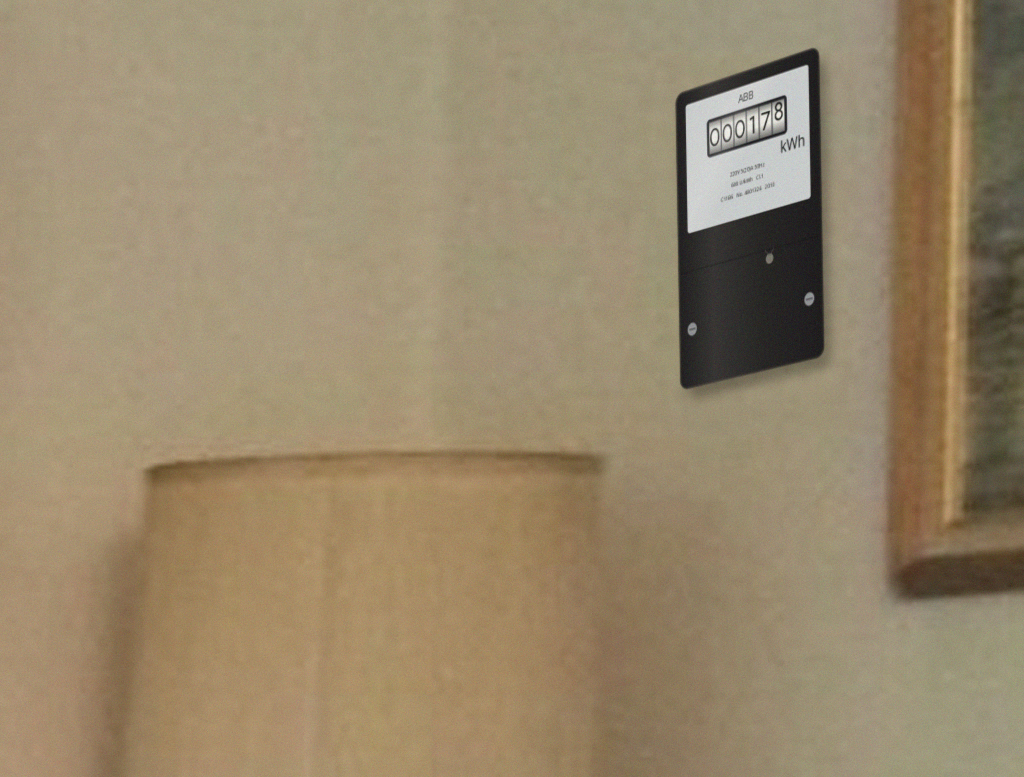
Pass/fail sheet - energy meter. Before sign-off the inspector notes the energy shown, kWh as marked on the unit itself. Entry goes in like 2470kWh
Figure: 178kWh
